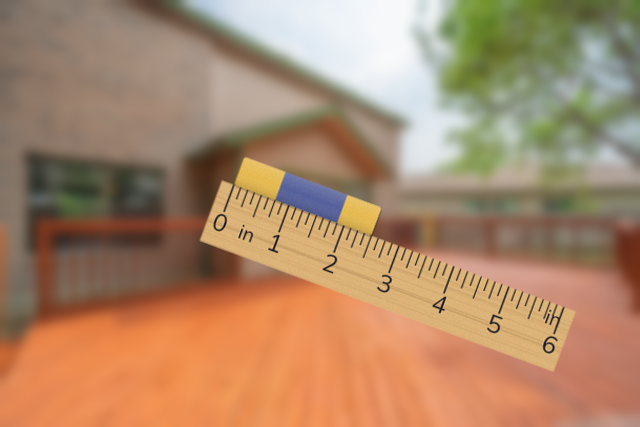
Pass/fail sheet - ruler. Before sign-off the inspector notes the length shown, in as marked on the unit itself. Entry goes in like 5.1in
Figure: 2.5in
